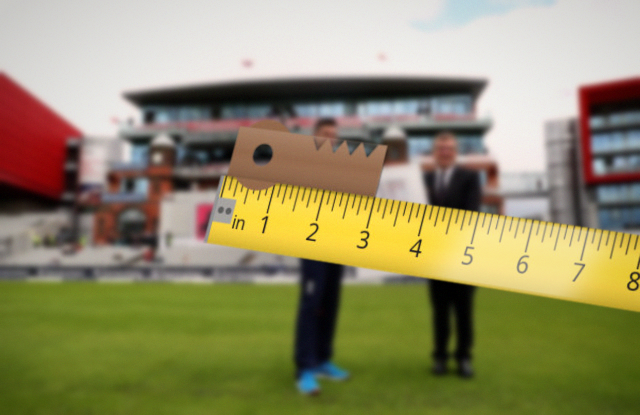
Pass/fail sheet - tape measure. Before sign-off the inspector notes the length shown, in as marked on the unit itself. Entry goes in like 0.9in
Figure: 3in
